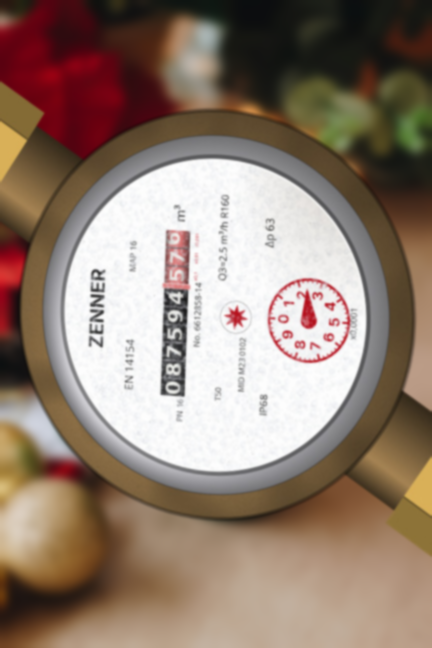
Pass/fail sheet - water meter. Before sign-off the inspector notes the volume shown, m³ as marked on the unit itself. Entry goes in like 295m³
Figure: 87594.5762m³
